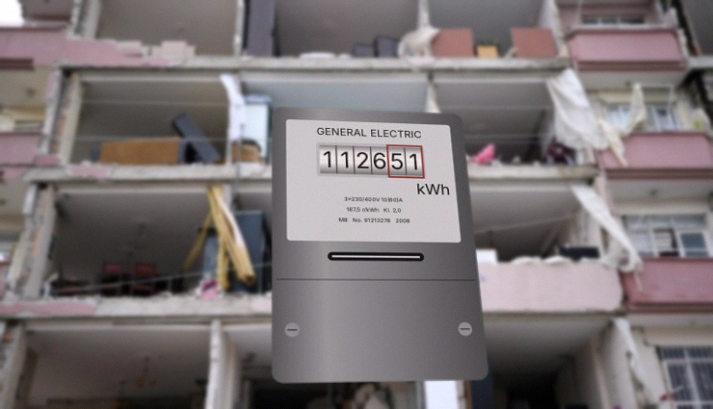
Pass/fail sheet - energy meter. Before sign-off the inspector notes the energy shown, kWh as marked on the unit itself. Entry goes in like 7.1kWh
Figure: 1126.51kWh
